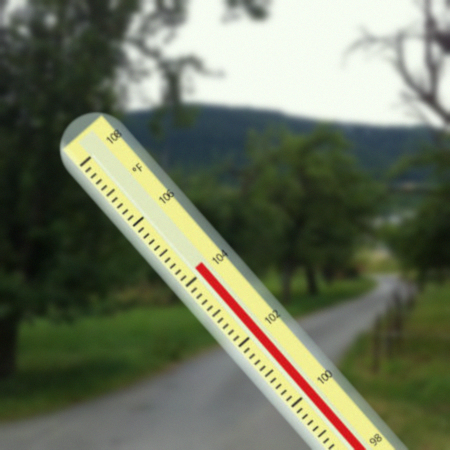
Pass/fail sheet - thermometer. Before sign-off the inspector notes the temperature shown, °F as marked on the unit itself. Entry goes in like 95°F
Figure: 104.2°F
